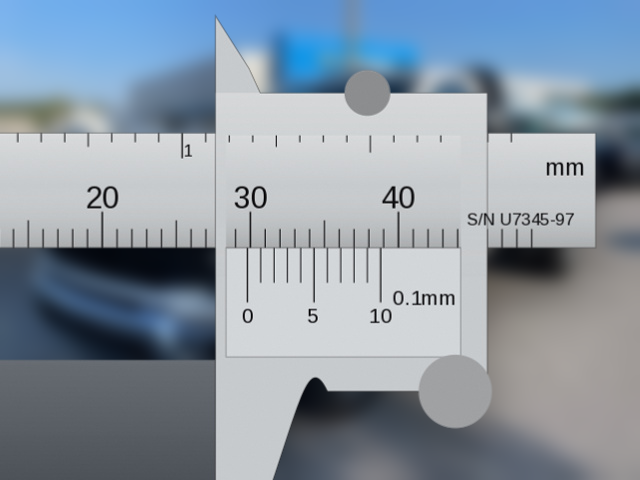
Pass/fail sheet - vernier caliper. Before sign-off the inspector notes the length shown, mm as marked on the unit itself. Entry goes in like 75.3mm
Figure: 29.8mm
